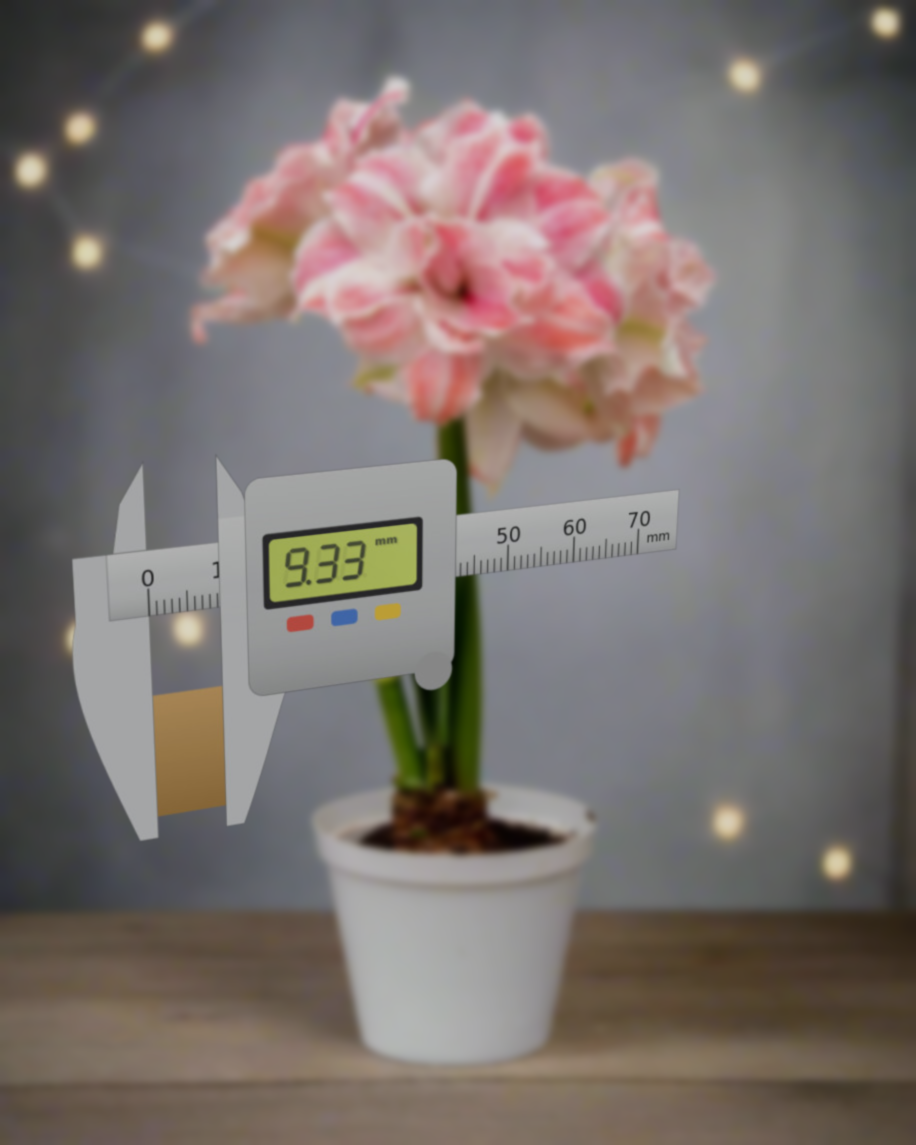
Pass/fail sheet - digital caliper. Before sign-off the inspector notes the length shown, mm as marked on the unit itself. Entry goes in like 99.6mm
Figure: 9.33mm
